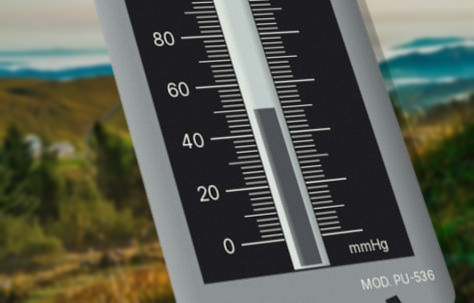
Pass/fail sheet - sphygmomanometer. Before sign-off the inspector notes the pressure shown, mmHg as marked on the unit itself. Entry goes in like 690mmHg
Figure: 50mmHg
